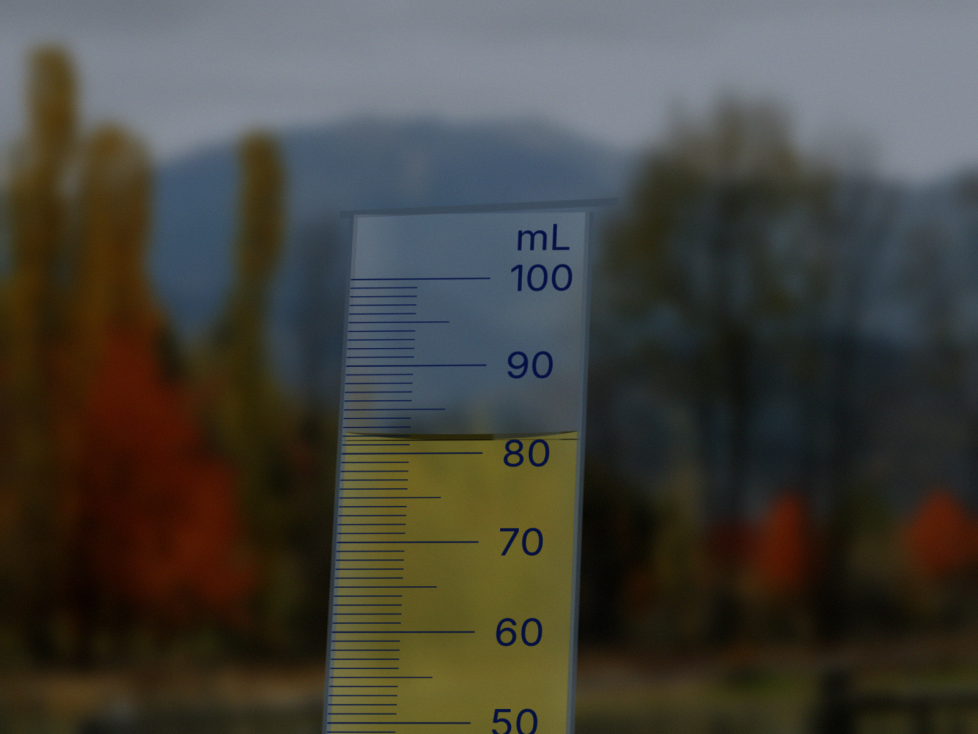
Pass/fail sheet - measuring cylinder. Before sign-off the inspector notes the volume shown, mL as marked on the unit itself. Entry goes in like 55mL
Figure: 81.5mL
